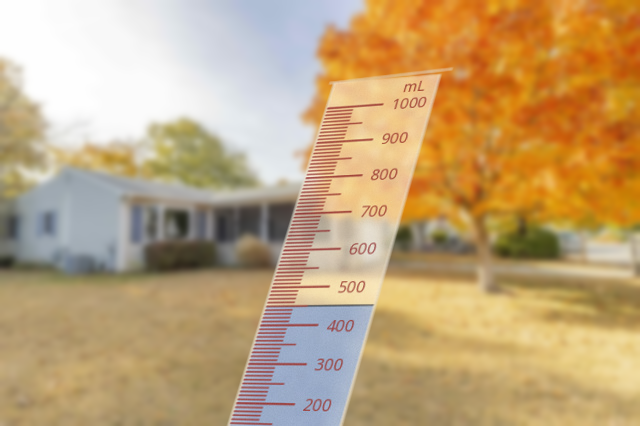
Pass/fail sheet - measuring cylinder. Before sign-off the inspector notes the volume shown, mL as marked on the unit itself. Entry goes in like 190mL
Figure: 450mL
